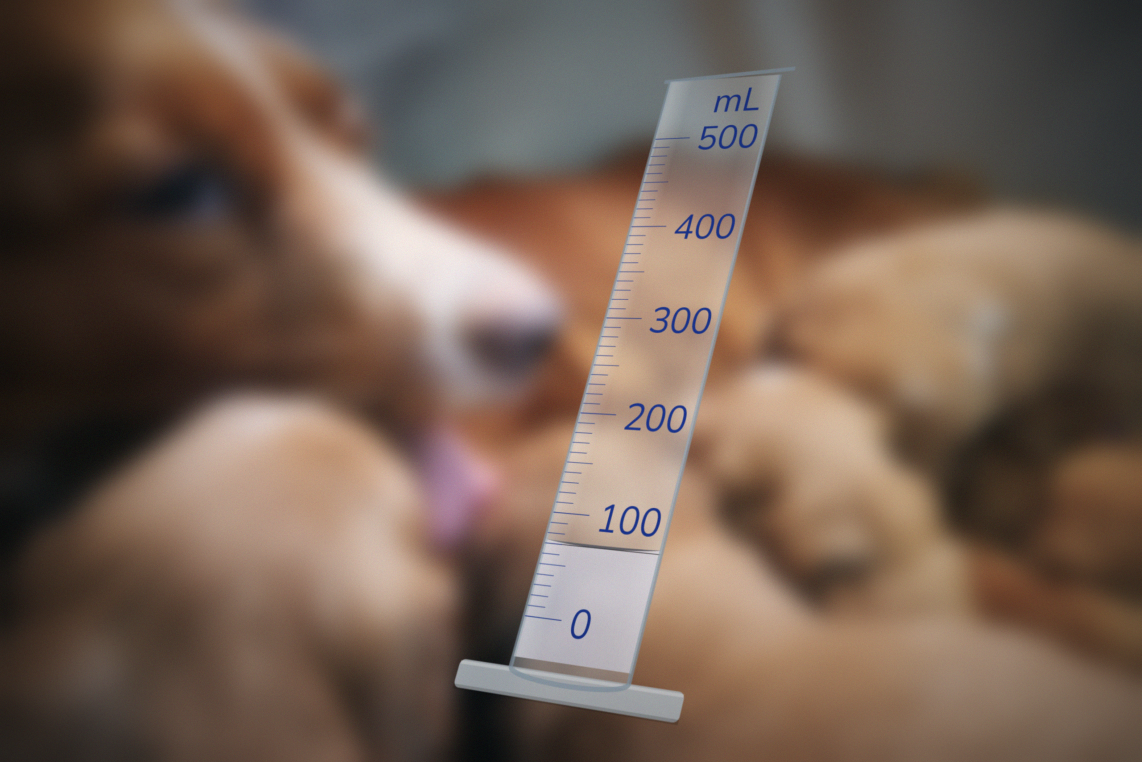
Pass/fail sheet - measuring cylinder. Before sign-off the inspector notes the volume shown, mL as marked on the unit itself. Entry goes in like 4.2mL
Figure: 70mL
